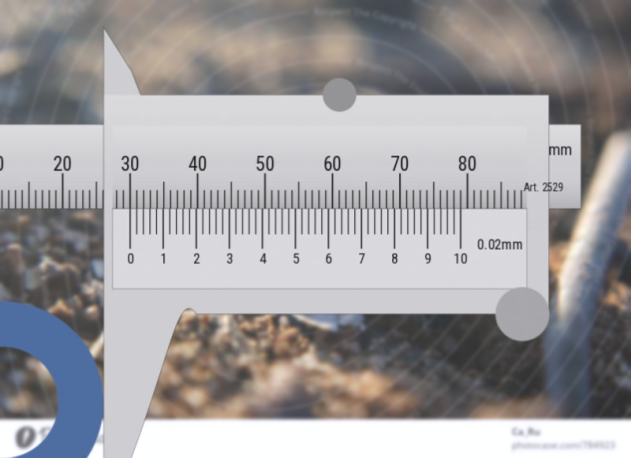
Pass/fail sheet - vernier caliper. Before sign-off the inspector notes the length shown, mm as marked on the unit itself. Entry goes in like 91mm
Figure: 30.0mm
